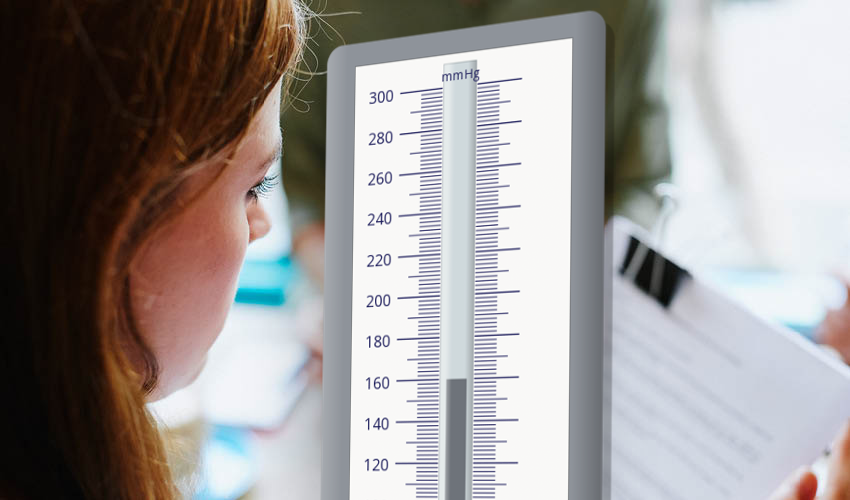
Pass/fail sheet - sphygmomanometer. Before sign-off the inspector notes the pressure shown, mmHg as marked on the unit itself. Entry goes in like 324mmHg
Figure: 160mmHg
